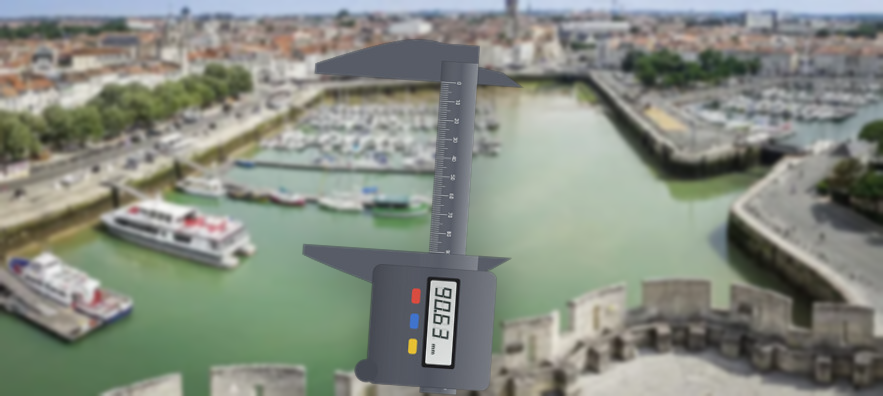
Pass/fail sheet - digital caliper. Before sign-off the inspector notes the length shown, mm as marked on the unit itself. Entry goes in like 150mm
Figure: 90.63mm
